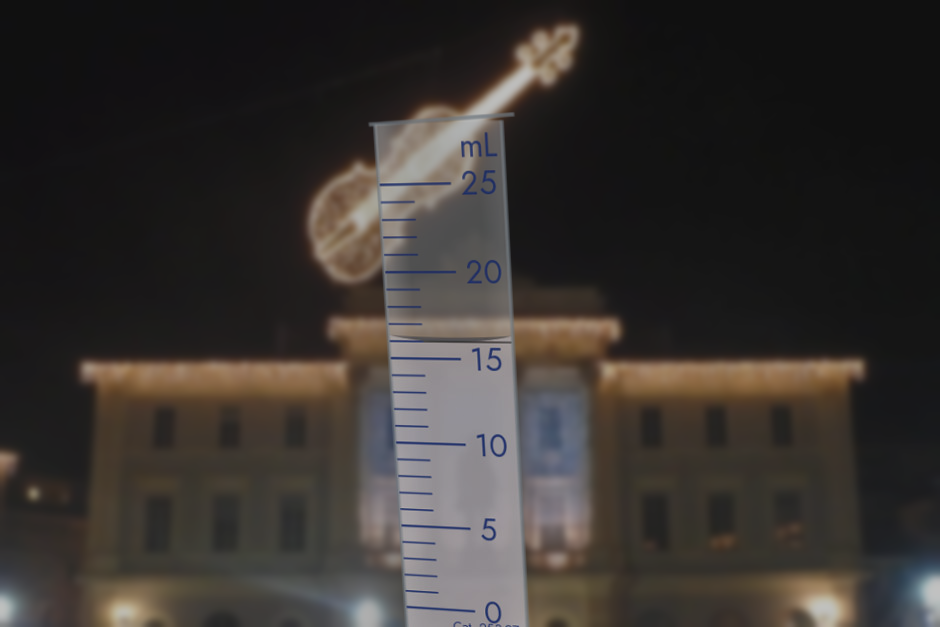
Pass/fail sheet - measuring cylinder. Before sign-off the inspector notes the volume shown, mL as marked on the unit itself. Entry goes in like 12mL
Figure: 16mL
